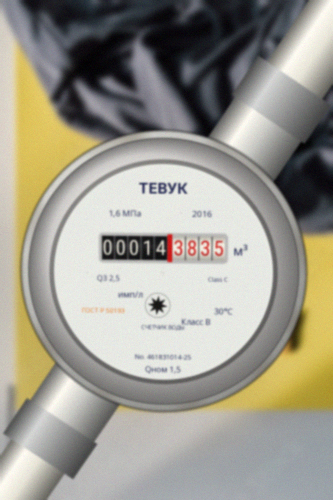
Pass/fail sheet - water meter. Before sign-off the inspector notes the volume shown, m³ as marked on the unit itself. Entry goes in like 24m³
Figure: 14.3835m³
